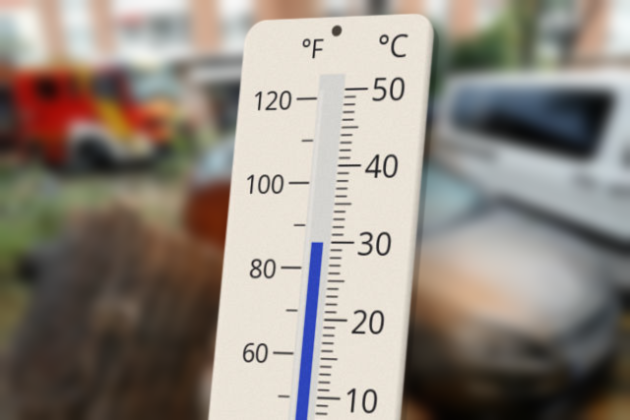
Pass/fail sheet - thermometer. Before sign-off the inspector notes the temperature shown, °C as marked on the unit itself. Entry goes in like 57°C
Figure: 30°C
